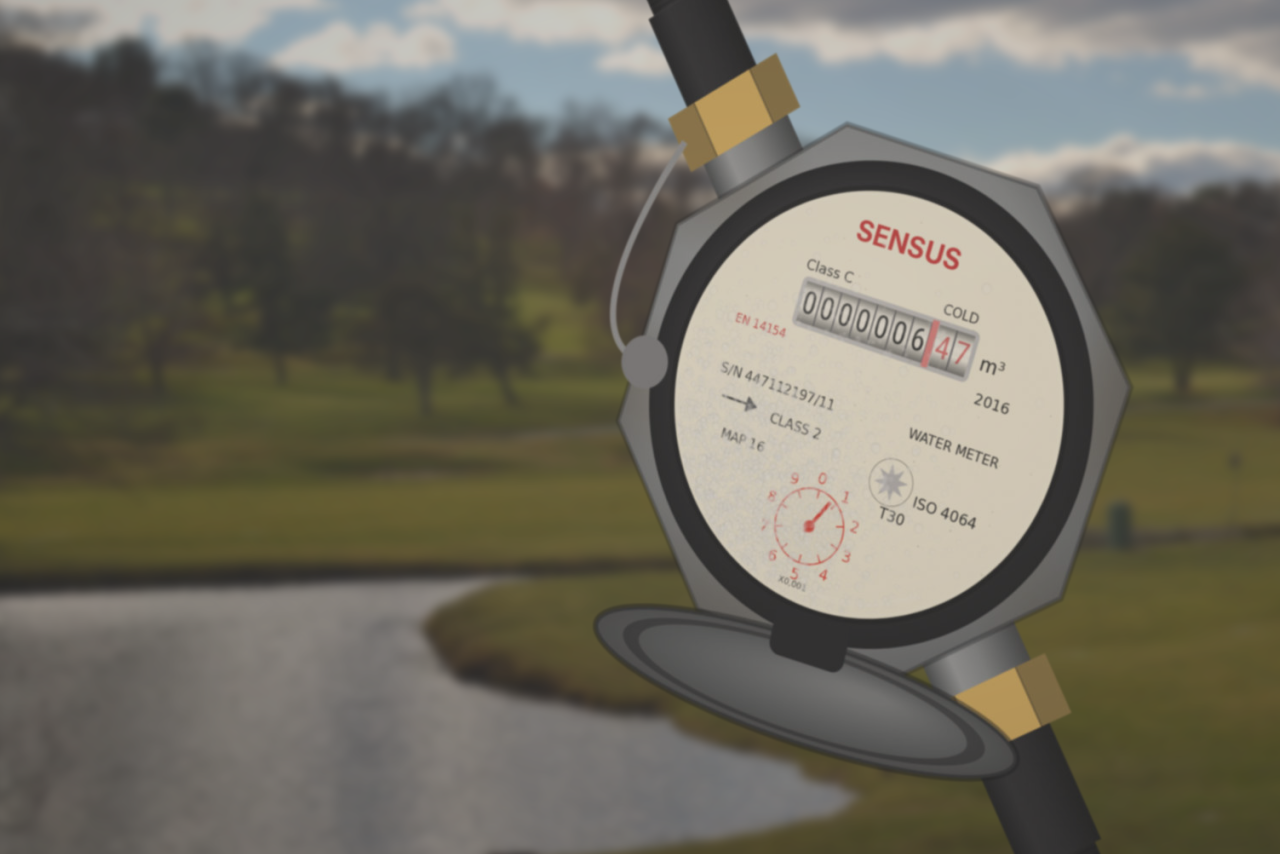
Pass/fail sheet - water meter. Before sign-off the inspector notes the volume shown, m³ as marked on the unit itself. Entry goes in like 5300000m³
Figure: 6.470m³
